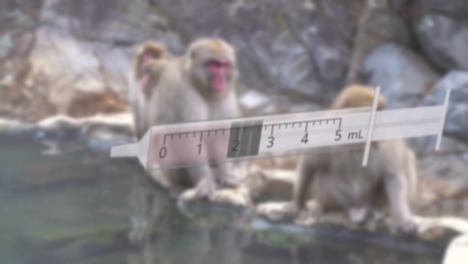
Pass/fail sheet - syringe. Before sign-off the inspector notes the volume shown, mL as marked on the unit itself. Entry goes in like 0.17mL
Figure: 1.8mL
